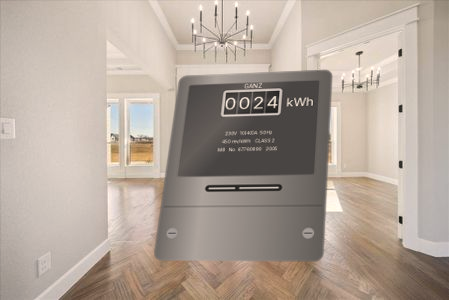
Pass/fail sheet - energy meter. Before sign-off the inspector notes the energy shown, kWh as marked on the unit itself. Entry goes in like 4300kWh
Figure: 24kWh
